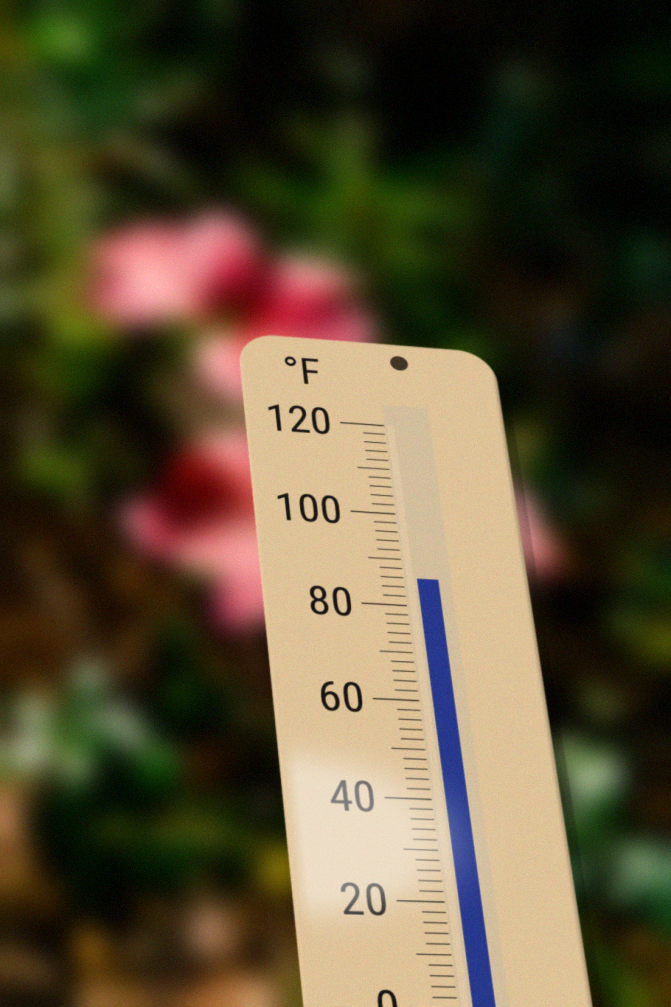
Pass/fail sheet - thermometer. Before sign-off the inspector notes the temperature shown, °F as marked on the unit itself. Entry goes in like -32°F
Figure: 86°F
